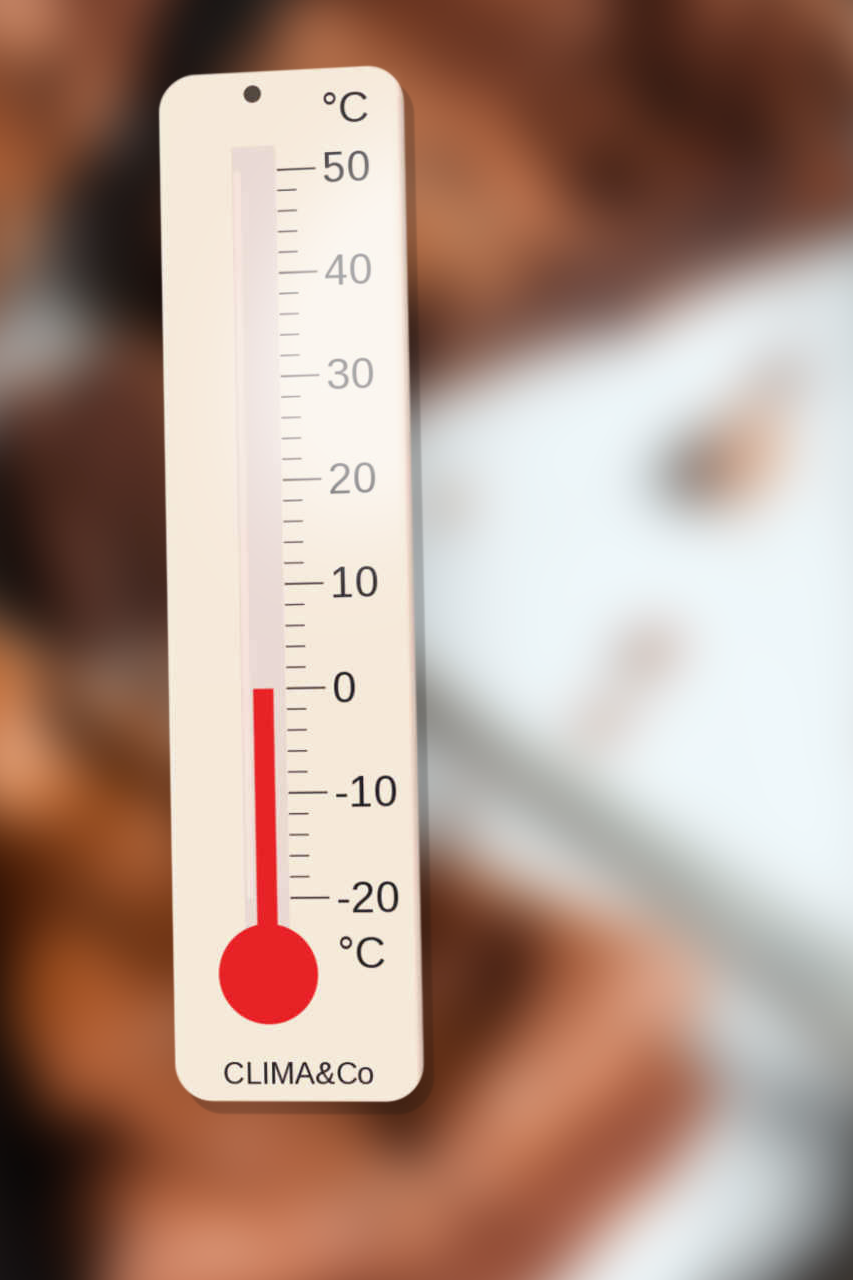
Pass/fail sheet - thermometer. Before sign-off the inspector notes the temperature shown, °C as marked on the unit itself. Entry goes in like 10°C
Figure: 0°C
